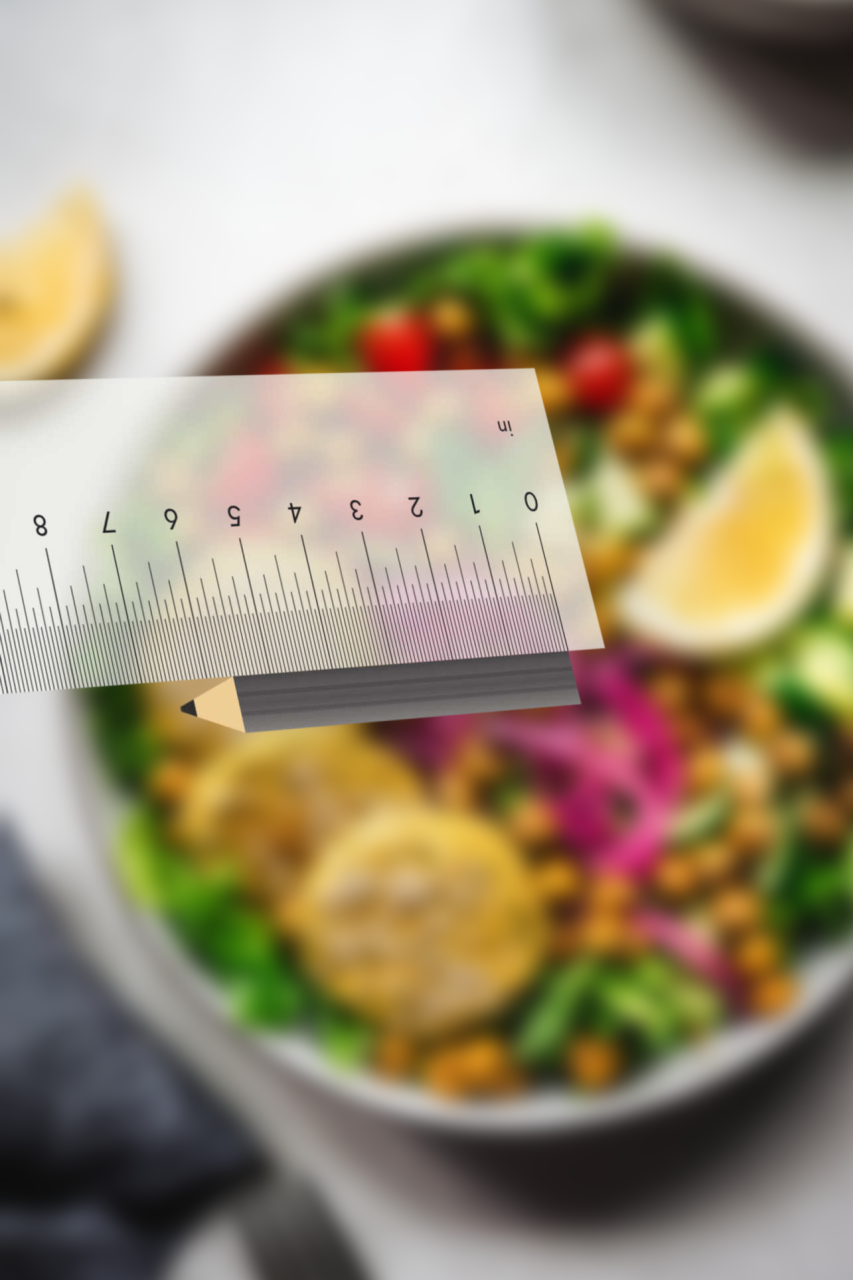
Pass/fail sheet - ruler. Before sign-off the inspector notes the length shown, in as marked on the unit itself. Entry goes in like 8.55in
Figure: 6.5in
